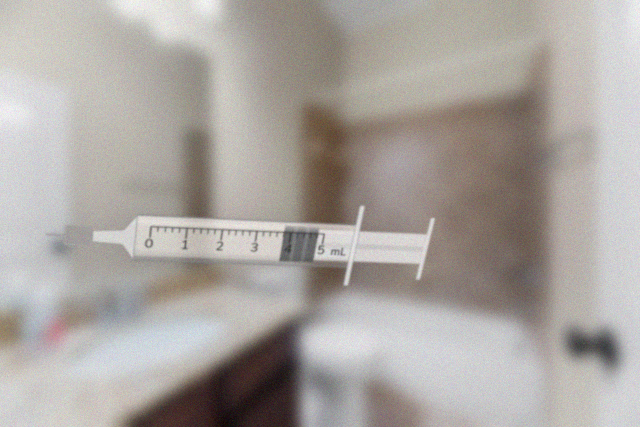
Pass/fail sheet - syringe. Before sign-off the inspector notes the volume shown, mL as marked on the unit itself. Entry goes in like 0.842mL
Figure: 3.8mL
